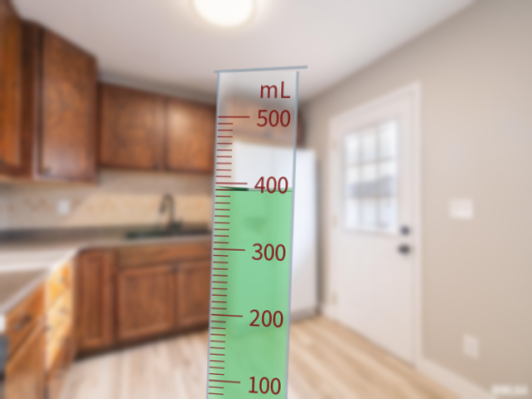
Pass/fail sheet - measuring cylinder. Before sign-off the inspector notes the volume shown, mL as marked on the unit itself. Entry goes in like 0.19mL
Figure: 390mL
